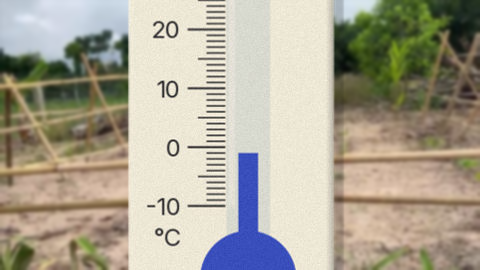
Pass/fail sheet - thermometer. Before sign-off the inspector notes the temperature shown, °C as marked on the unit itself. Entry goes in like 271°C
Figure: -1°C
